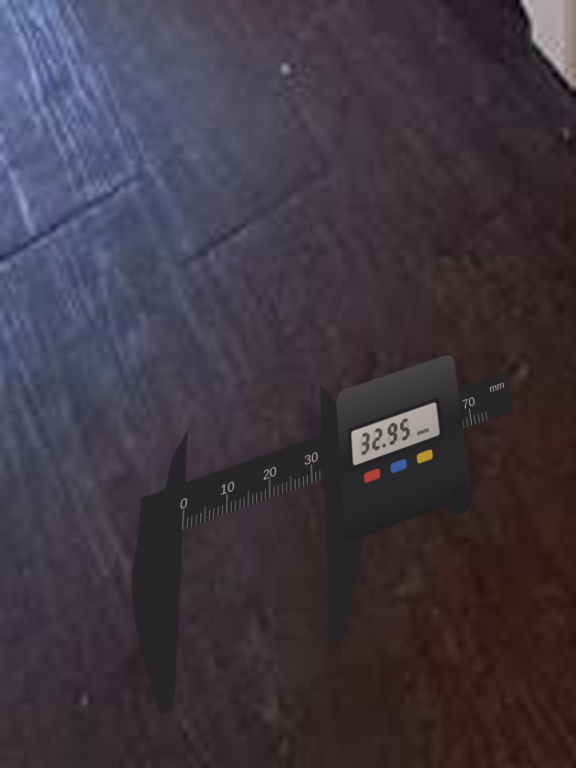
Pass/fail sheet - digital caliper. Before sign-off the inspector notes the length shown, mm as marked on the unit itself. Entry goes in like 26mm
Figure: 32.95mm
